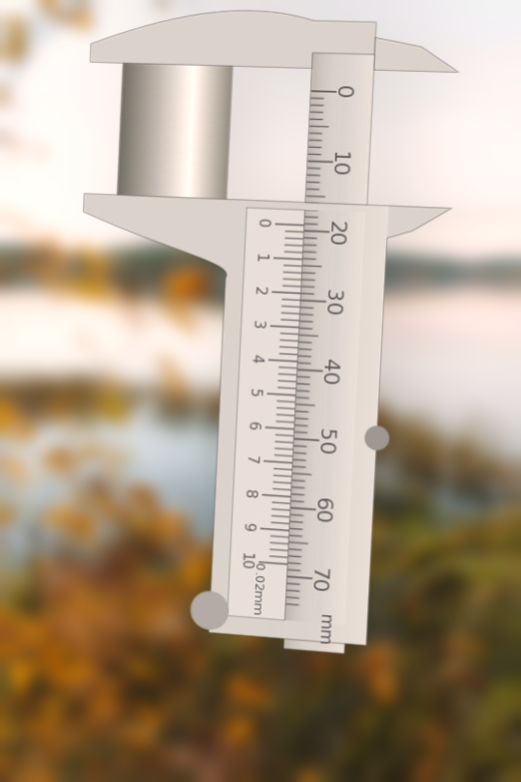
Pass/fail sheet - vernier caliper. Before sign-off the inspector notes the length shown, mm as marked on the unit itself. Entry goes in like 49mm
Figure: 19.2mm
